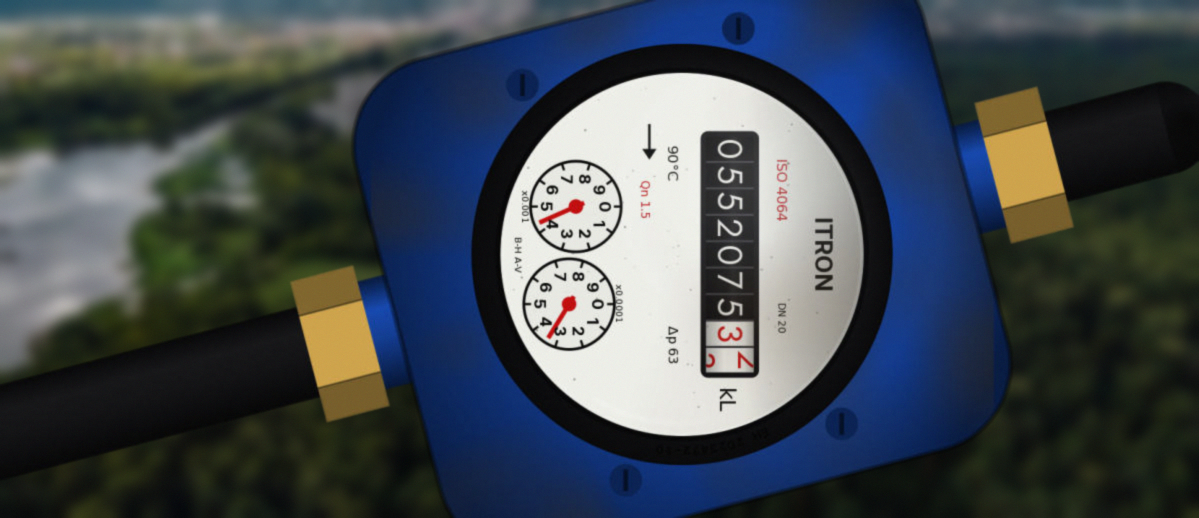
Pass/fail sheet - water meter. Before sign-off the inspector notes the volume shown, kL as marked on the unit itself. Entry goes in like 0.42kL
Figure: 552075.3243kL
